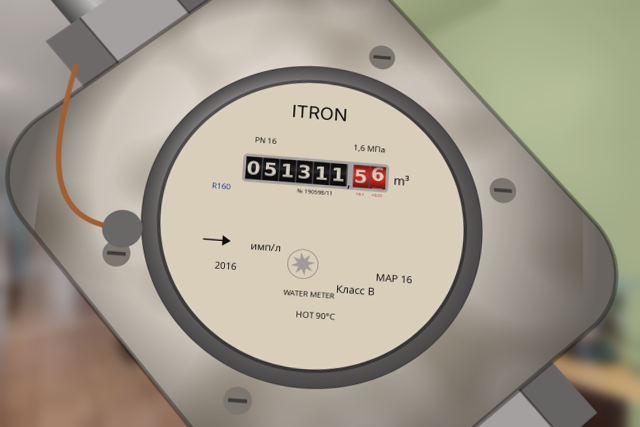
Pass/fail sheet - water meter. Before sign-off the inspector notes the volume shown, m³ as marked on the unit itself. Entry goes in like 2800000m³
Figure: 51311.56m³
